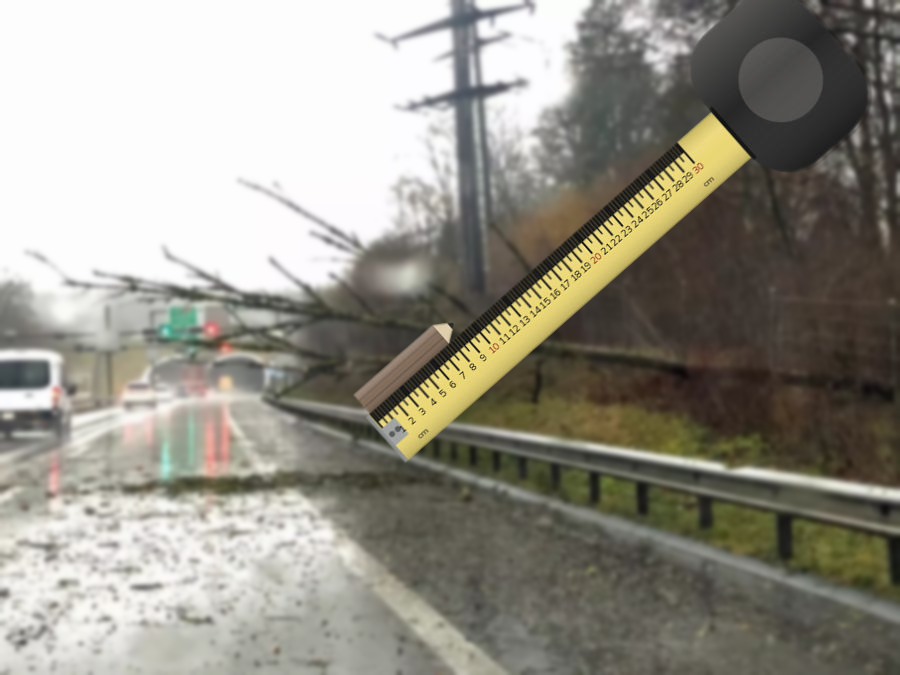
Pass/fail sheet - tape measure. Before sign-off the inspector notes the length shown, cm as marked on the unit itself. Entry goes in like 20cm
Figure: 9cm
